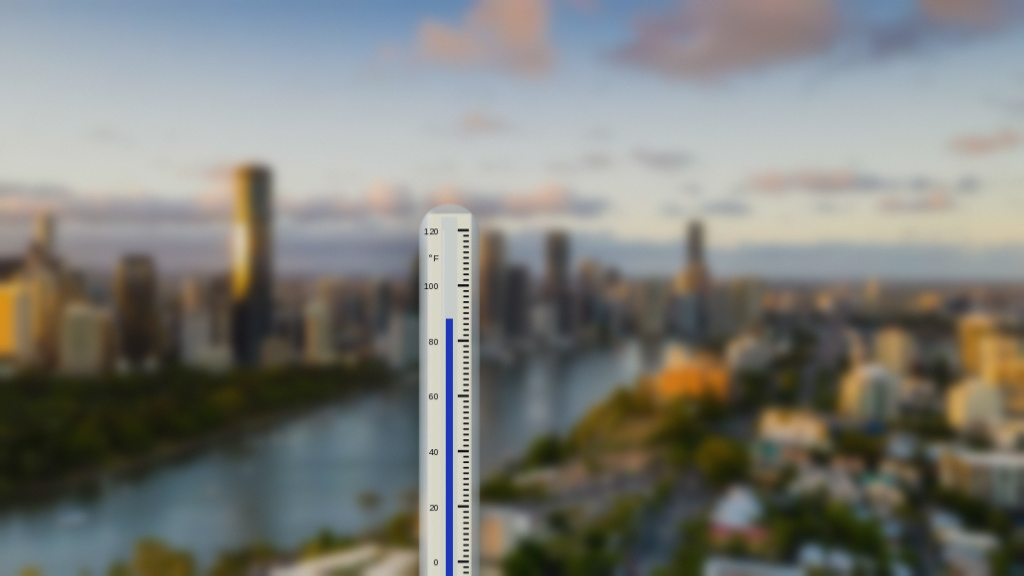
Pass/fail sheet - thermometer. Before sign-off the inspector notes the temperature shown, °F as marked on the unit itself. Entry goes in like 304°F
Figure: 88°F
